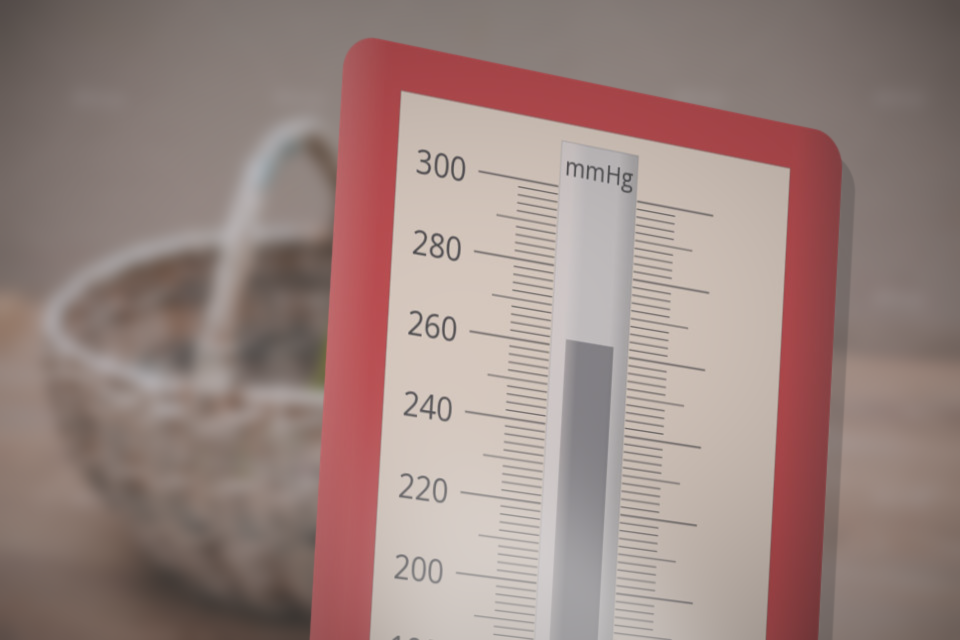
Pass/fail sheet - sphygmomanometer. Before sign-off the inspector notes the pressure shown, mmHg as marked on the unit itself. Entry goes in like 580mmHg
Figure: 262mmHg
